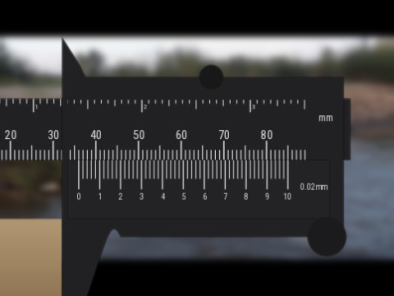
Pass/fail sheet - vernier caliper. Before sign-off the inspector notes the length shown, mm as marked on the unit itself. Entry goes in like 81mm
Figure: 36.0mm
